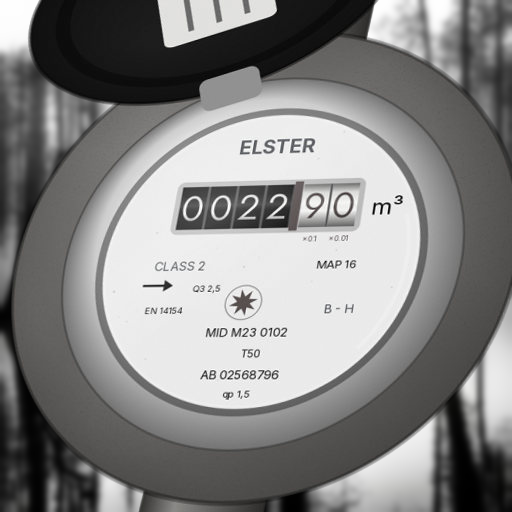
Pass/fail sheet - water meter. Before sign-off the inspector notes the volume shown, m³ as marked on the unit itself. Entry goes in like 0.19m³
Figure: 22.90m³
